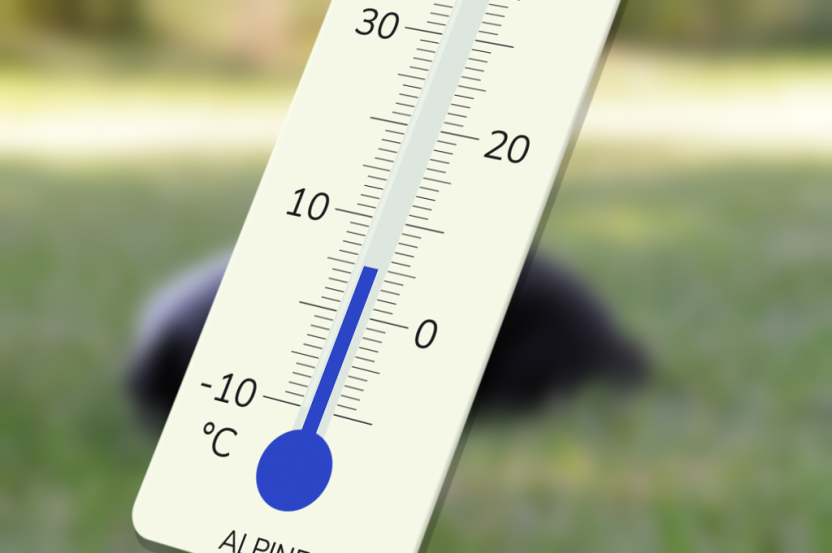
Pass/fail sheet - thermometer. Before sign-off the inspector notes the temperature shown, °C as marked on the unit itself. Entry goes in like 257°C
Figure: 5°C
